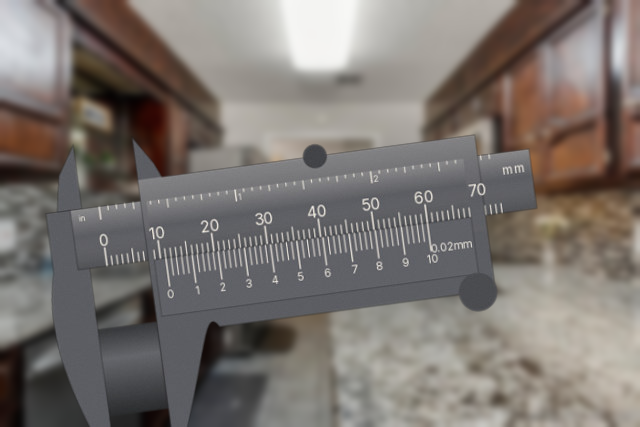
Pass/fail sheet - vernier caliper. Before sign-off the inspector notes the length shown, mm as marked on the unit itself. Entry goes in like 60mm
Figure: 11.0mm
